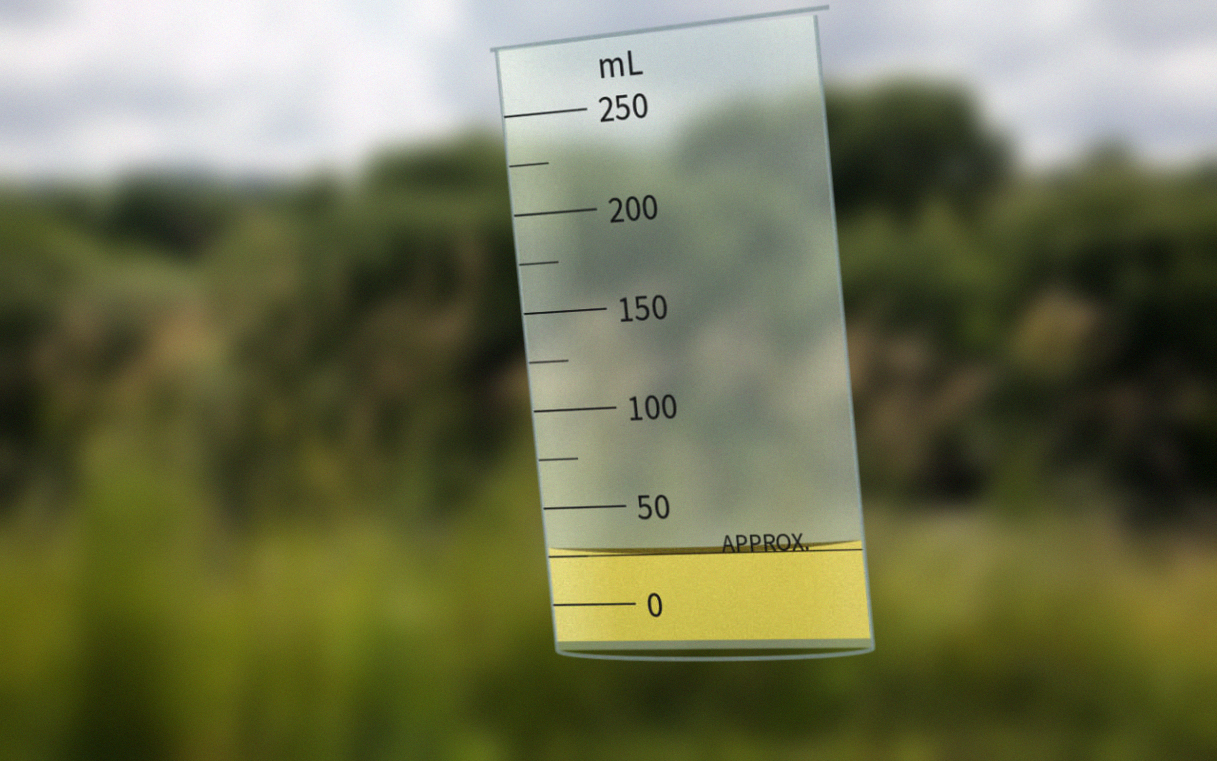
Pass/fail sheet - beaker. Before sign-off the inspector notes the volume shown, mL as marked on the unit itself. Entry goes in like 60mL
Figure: 25mL
